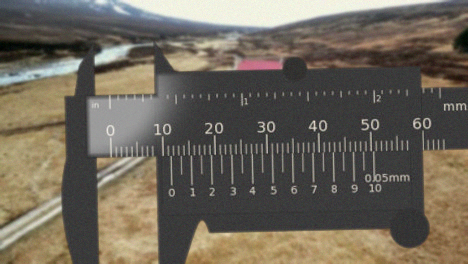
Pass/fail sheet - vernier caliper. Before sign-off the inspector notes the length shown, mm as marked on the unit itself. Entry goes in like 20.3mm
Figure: 11.5mm
